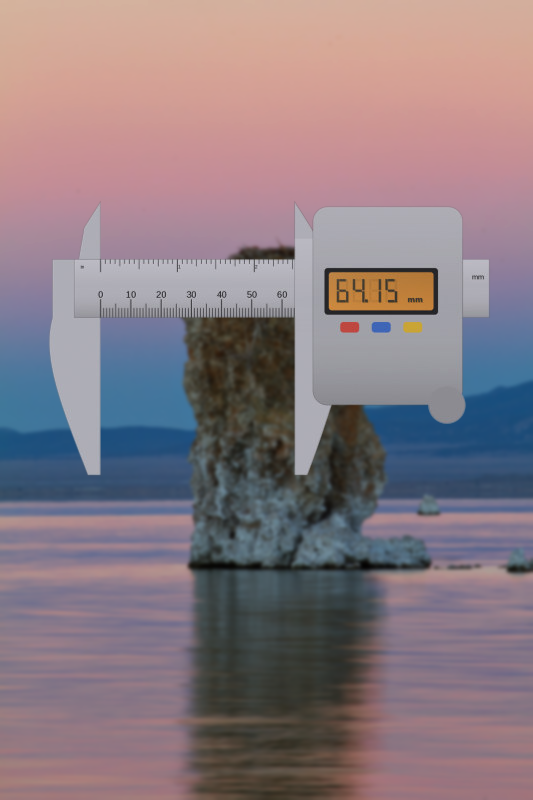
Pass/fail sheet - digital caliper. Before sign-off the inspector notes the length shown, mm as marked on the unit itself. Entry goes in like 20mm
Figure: 64.15mm
